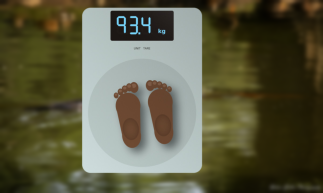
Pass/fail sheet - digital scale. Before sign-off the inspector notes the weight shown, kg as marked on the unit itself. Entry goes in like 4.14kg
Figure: 93.4kg
